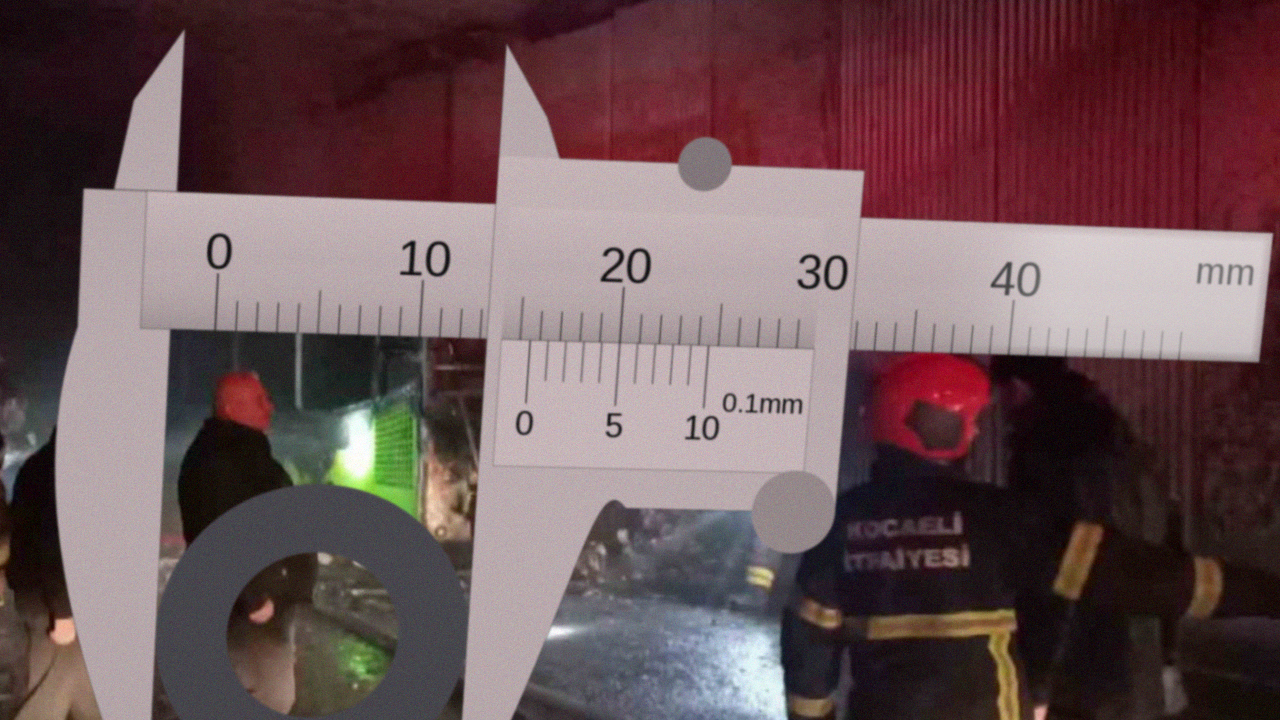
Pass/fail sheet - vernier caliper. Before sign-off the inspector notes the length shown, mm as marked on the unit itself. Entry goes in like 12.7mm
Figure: 15.5mm
